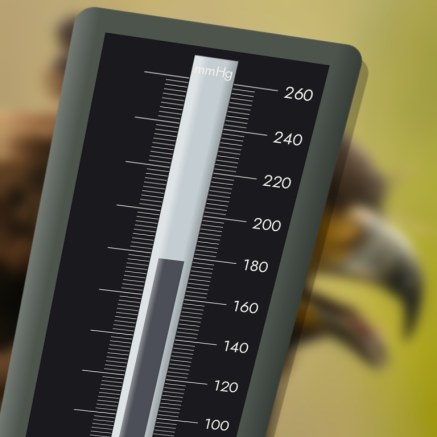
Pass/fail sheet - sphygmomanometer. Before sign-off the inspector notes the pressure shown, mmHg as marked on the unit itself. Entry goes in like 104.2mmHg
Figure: 178mmHg
